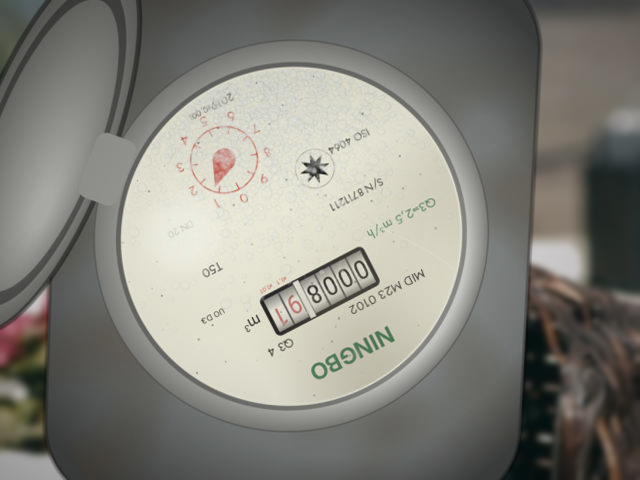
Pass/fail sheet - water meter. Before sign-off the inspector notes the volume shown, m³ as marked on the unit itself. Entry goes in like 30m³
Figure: 8.911m³
